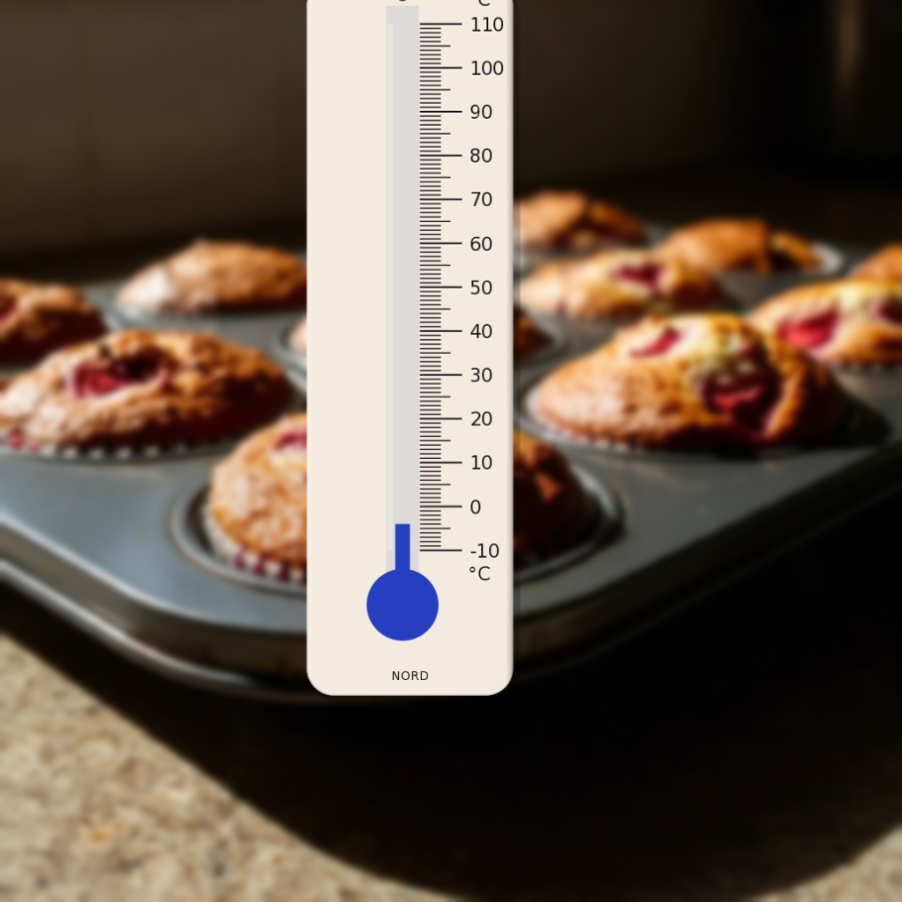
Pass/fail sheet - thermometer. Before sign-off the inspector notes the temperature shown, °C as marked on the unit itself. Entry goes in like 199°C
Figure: -4°C
